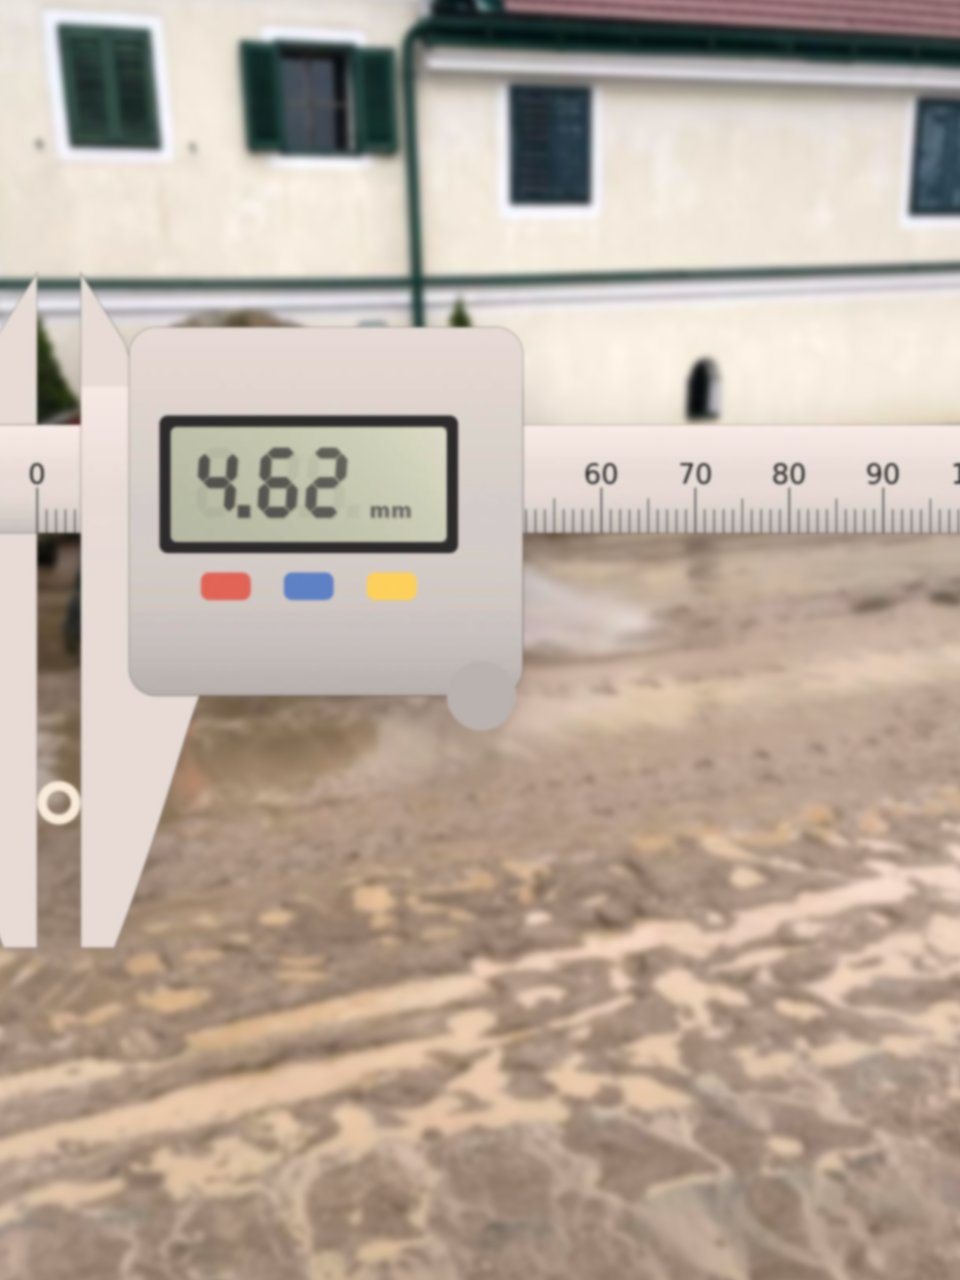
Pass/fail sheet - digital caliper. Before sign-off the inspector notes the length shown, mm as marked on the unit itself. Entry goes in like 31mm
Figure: 4.62mm
